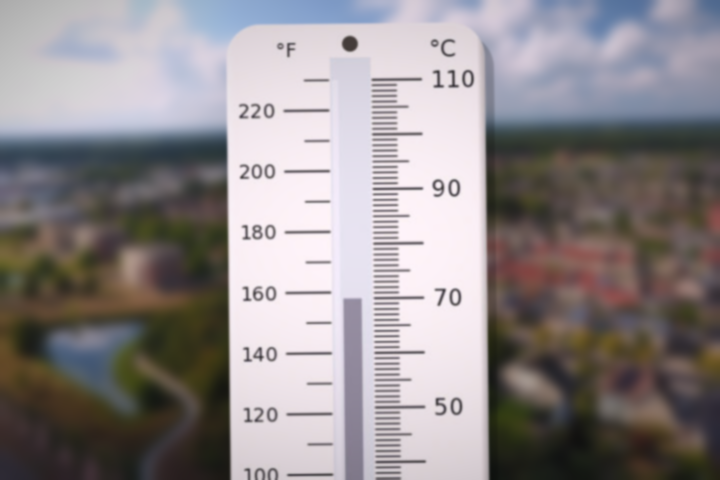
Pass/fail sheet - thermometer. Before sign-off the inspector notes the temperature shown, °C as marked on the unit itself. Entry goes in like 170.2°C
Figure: 70°C
